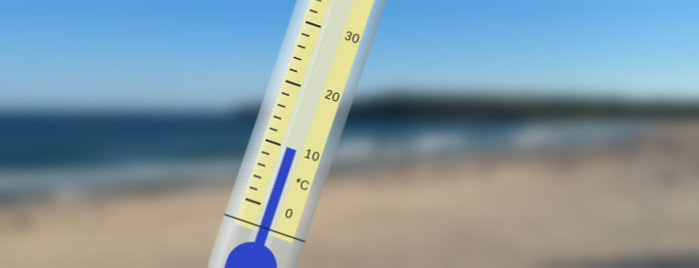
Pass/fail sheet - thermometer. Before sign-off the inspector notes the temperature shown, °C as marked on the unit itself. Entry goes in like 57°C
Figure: 10°C
